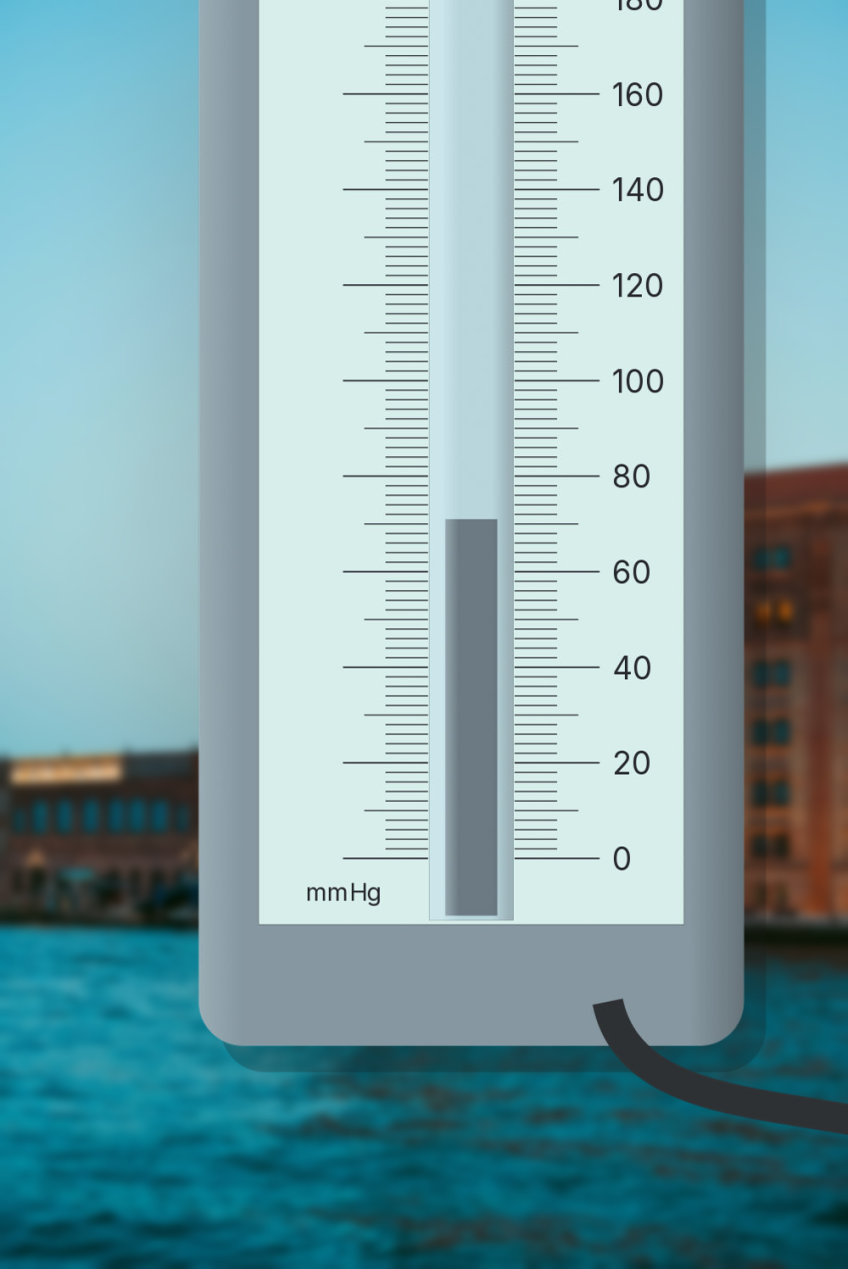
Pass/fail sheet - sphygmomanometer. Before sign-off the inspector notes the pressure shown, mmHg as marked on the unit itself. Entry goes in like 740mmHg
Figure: 71mmHg
